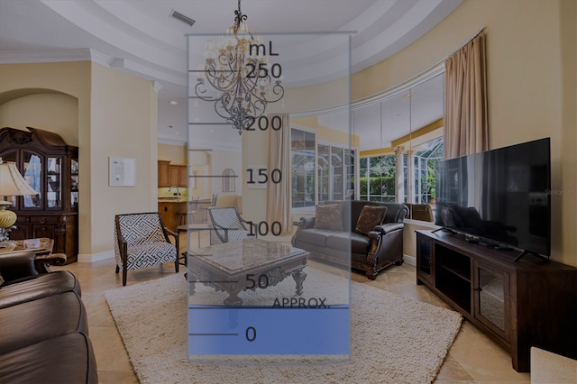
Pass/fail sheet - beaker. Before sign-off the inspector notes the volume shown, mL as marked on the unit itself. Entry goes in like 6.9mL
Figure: 25mL
